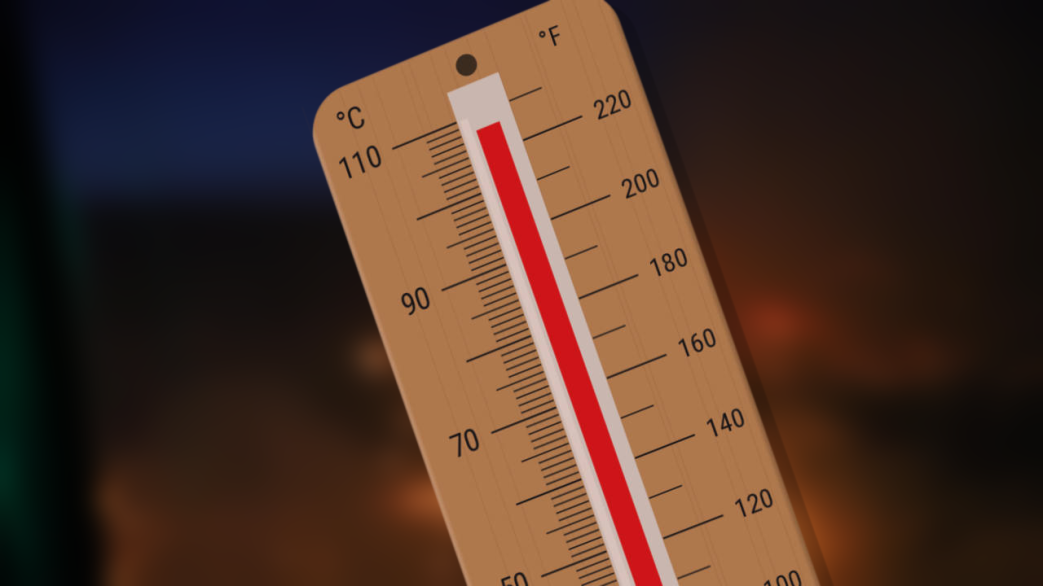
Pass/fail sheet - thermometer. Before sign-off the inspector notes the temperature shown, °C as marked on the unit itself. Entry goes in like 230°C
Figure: 108°C
